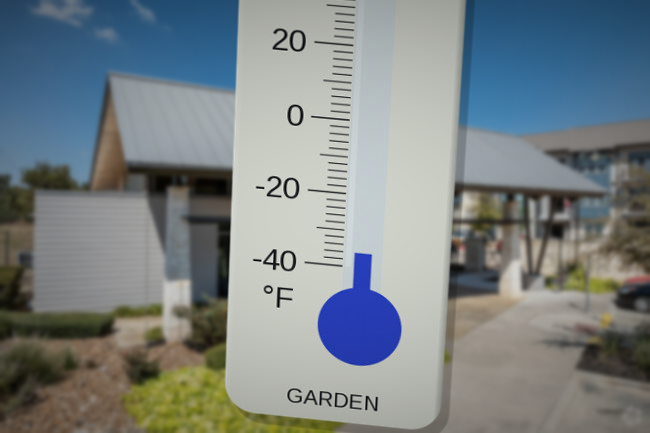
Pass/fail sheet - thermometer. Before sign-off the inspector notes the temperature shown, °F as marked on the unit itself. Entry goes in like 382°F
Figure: -36°F
